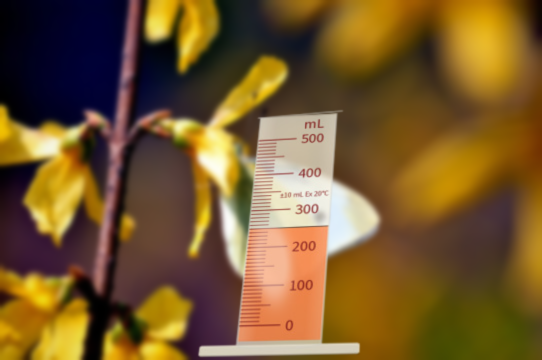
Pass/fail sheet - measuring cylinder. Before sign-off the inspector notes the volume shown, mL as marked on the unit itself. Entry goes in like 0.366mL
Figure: 250mL
